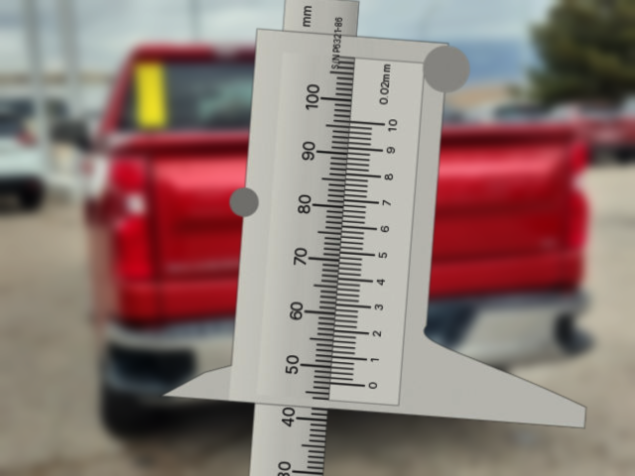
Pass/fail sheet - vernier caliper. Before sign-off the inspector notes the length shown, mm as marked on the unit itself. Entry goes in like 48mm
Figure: 47.0mm
